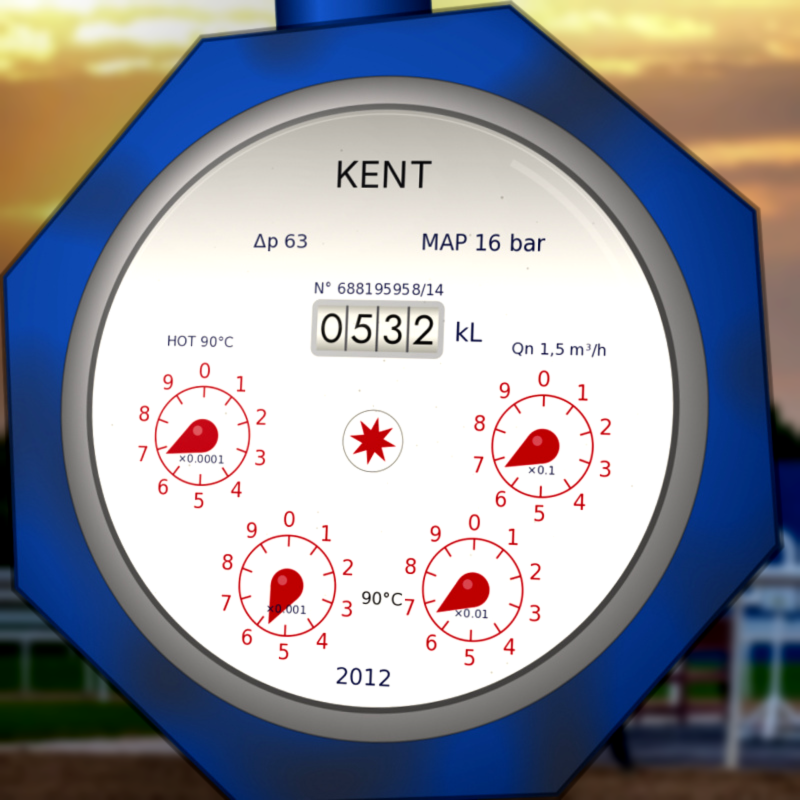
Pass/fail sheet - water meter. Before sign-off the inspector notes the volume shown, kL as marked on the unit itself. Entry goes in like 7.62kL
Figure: 532.6656kL
